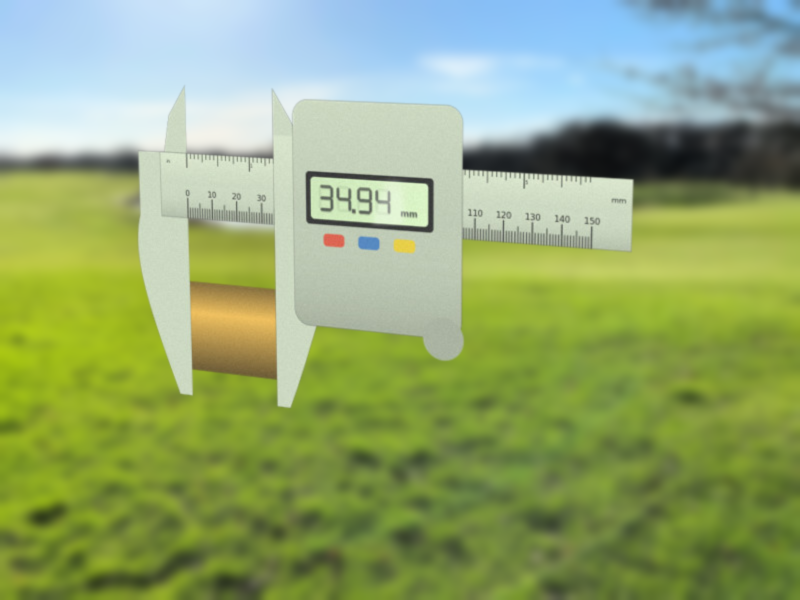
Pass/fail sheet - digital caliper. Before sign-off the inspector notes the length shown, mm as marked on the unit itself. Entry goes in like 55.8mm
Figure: 34.94mm
